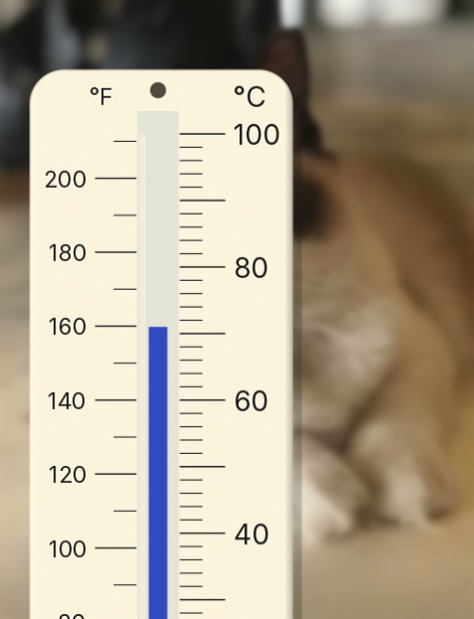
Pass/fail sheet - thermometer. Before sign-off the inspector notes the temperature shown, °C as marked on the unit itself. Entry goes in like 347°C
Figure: 71°C
